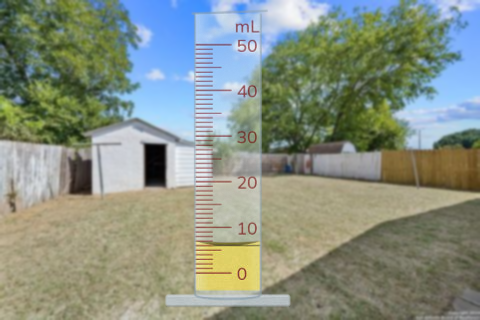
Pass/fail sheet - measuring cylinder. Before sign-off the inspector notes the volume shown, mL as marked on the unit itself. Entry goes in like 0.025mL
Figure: 6mL
